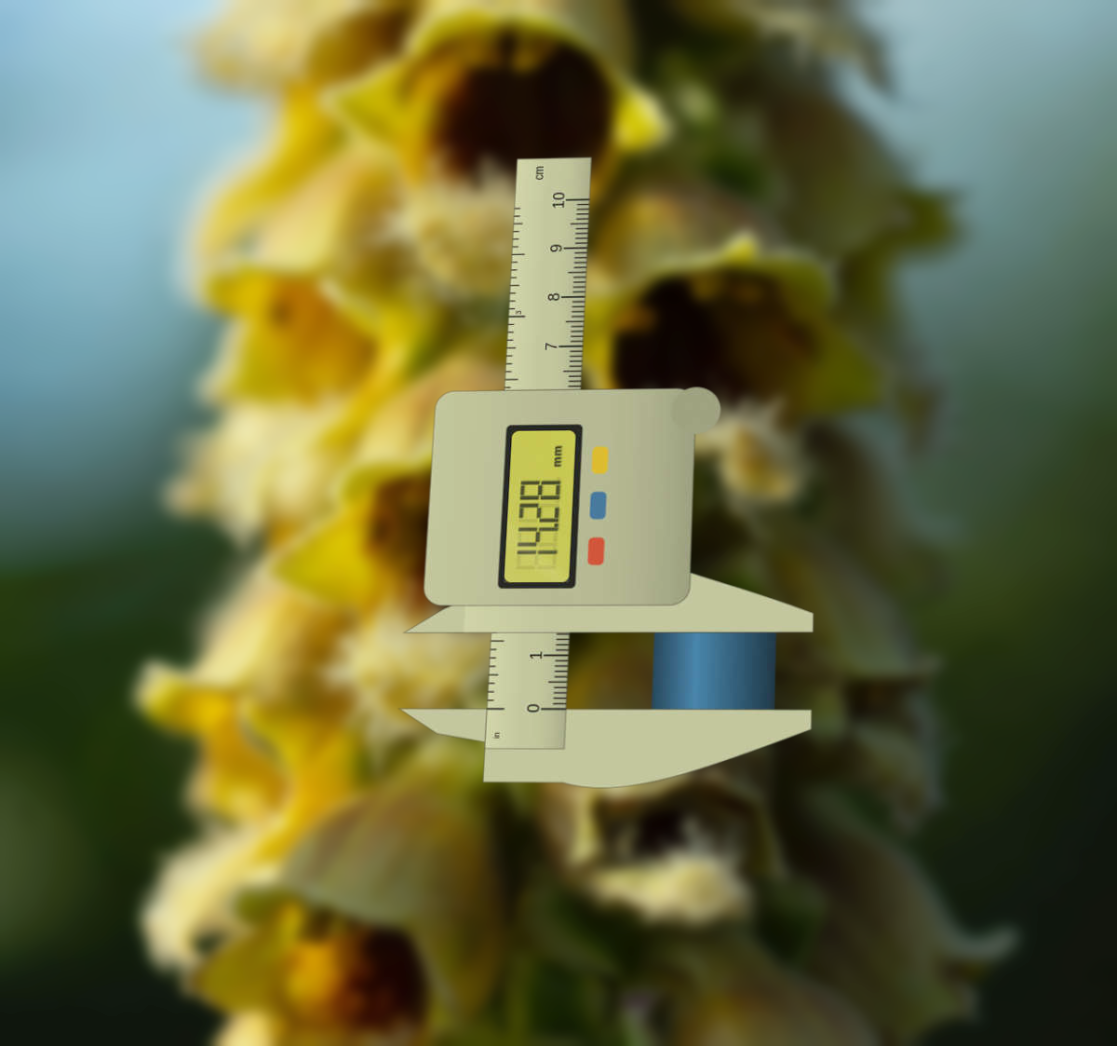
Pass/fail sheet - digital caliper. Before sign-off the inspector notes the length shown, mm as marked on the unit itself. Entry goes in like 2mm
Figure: 14.28mm
